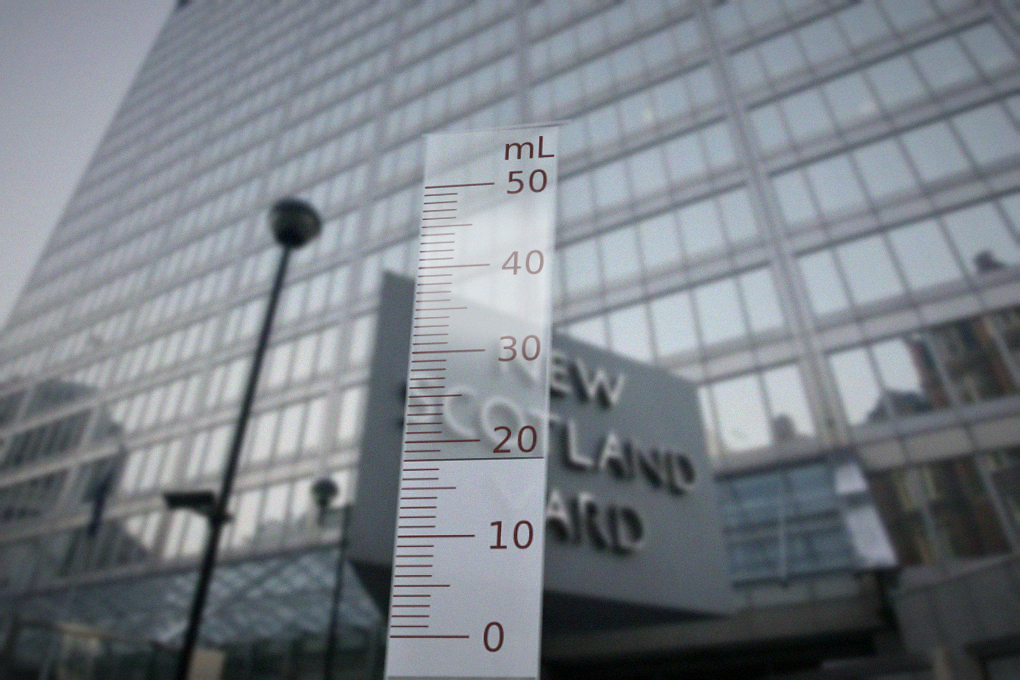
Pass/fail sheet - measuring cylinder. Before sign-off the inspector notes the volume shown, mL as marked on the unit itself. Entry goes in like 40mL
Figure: 18mL
